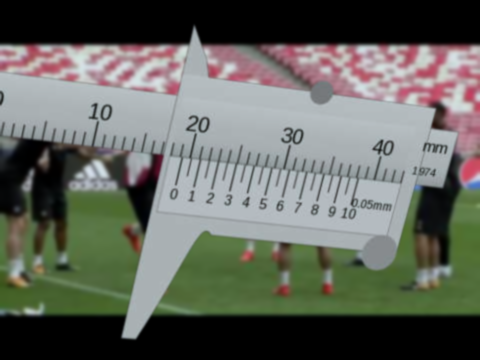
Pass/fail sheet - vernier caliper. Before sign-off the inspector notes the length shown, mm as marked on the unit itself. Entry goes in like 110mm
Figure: 19.2mm
